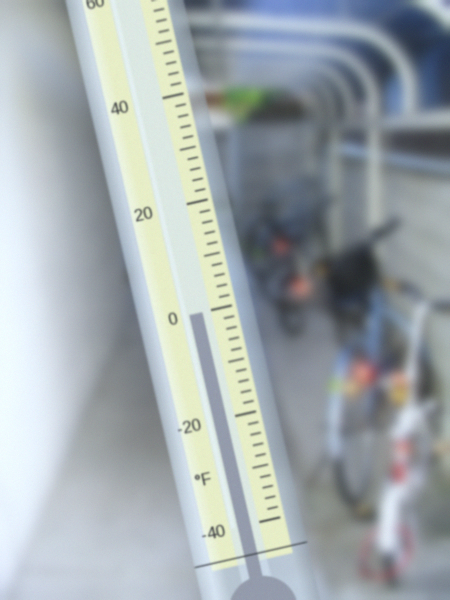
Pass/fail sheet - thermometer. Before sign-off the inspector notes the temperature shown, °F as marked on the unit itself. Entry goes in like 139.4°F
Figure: 0°F
